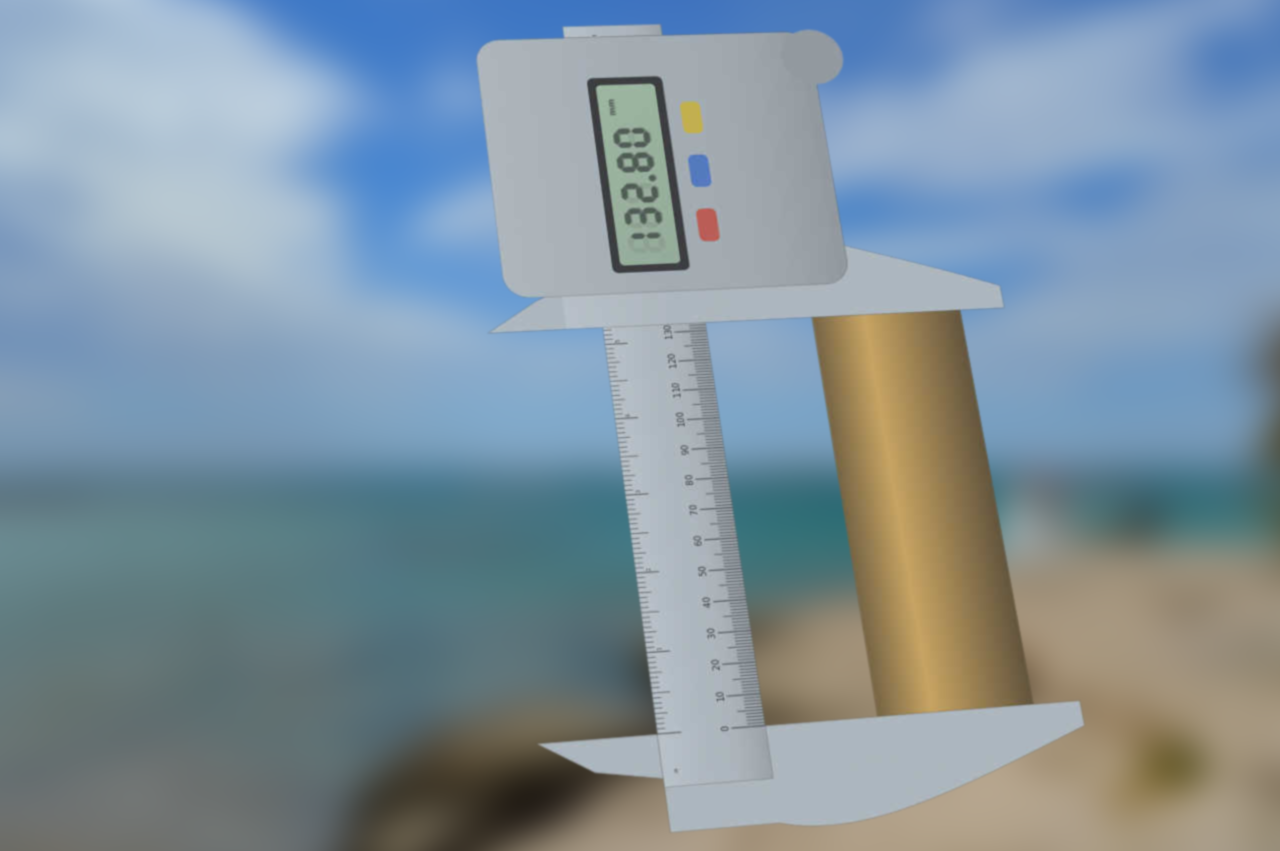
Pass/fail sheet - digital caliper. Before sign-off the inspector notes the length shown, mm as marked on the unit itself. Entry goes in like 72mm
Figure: 132.80mm
